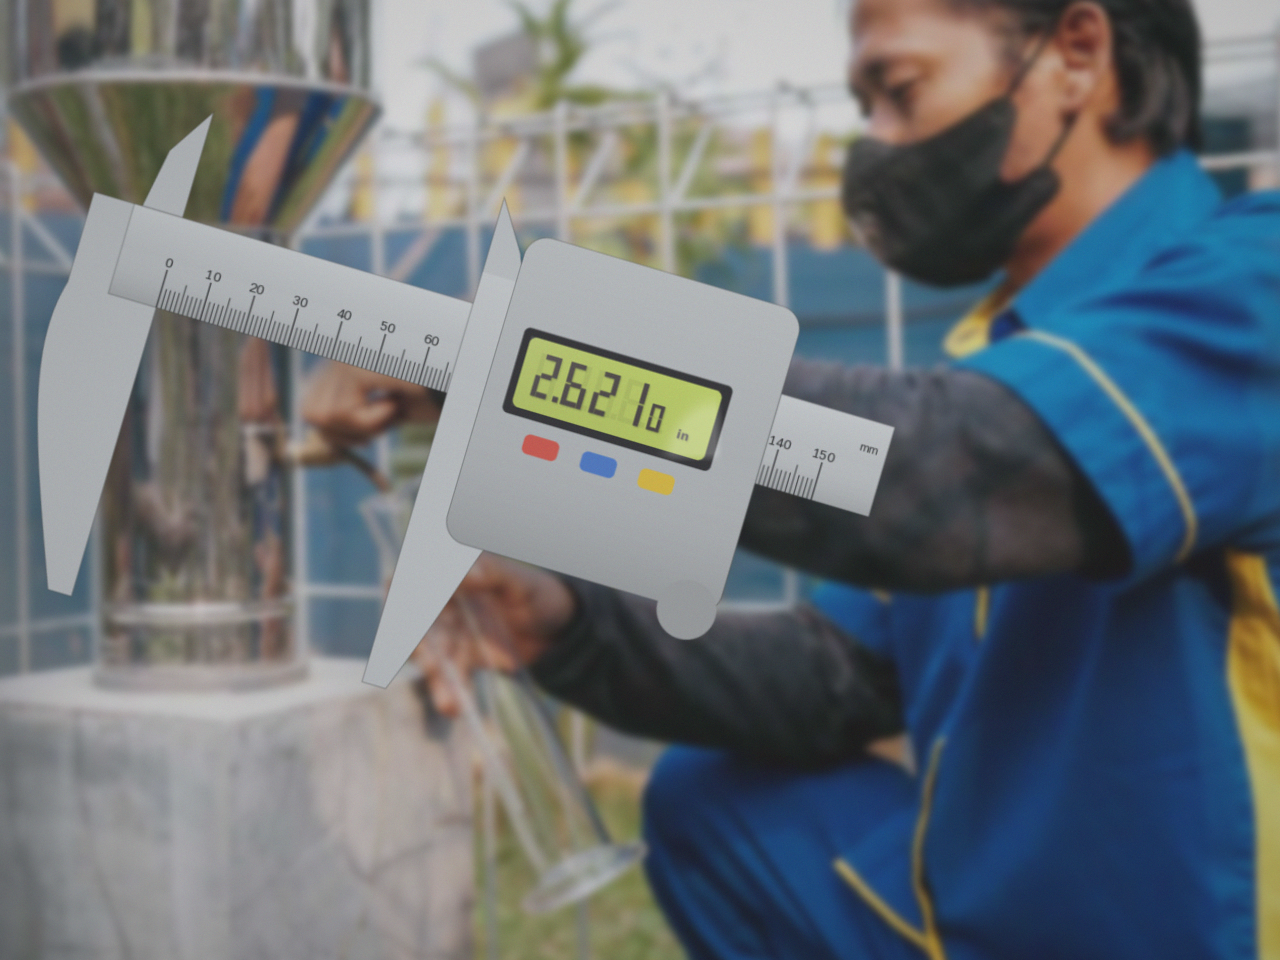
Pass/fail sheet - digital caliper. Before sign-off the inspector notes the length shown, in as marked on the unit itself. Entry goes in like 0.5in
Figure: 2.6210in
